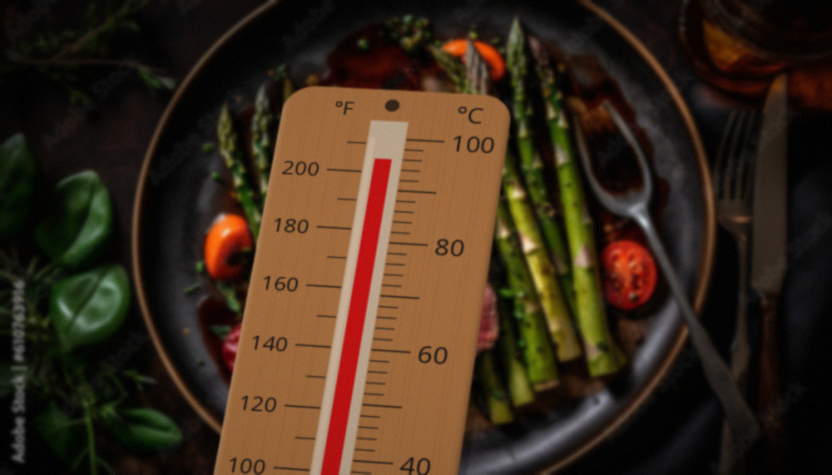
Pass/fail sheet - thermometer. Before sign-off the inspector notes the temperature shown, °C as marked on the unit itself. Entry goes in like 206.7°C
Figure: 96°C
